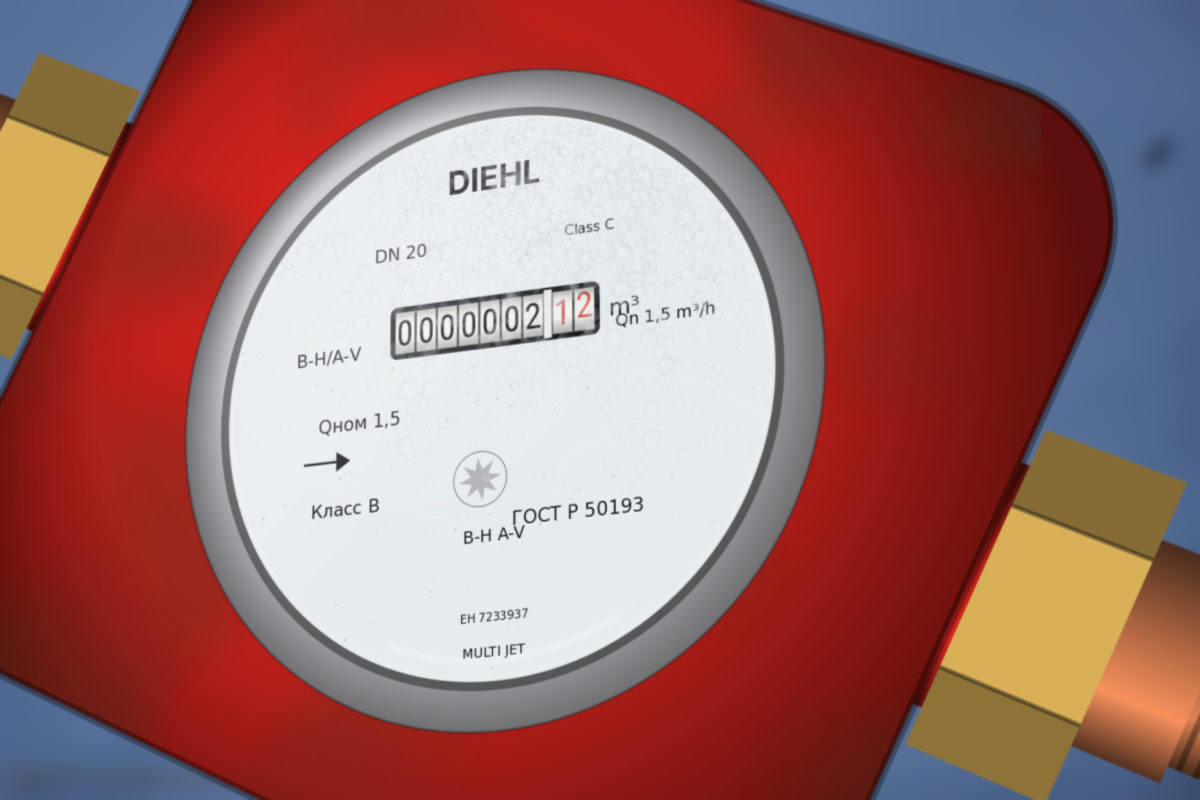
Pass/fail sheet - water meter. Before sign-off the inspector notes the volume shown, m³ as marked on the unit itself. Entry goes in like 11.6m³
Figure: 2.12m³
